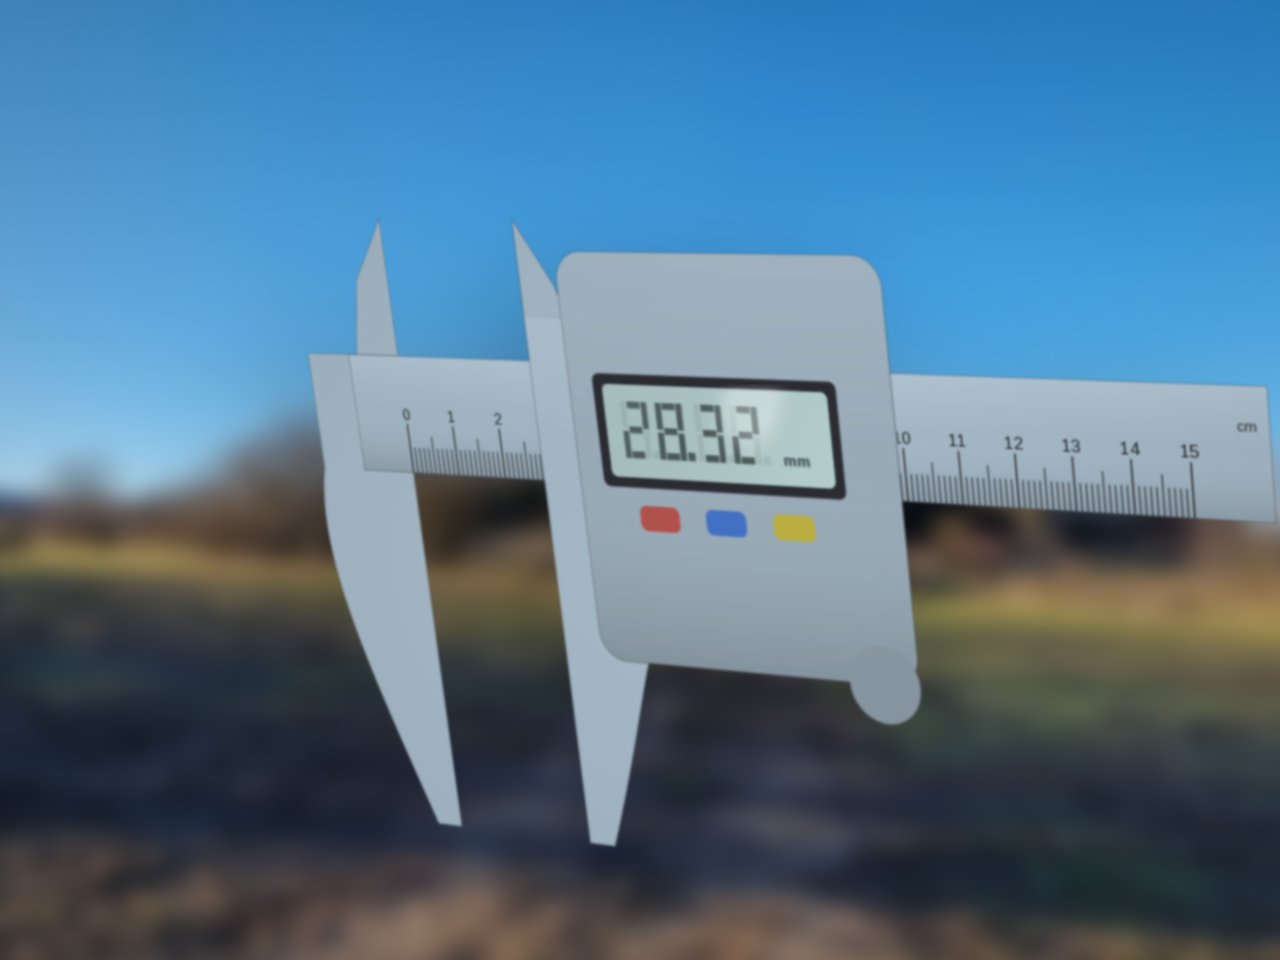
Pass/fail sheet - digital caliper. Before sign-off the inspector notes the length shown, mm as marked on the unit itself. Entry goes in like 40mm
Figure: 28.32mm
